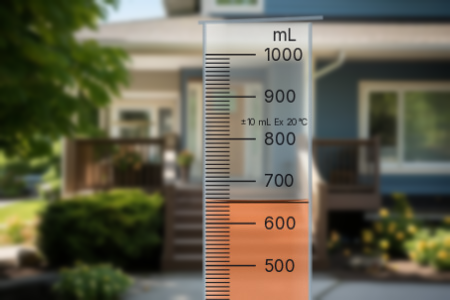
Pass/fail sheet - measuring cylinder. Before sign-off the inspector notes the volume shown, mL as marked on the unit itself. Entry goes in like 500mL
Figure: 650mL
